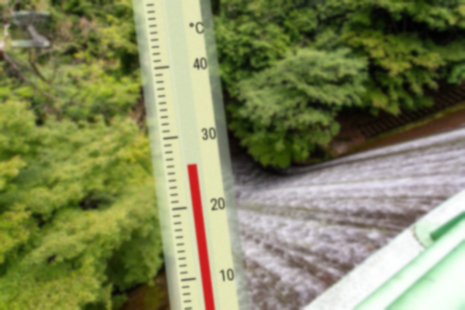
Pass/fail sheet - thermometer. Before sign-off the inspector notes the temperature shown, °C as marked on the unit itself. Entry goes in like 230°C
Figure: 26°C
